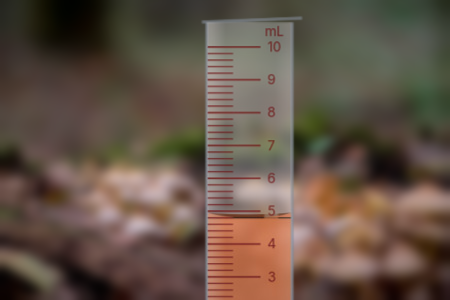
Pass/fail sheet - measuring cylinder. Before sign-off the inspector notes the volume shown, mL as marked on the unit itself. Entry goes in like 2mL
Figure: 4.8mL
